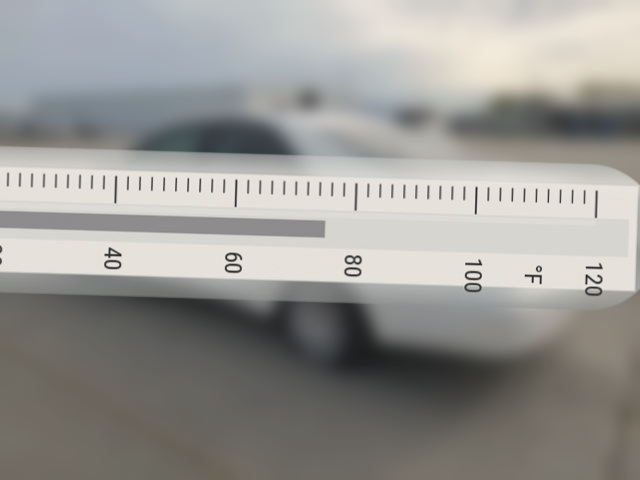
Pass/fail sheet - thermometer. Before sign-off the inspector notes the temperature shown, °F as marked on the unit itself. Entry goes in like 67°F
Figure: 75°F
